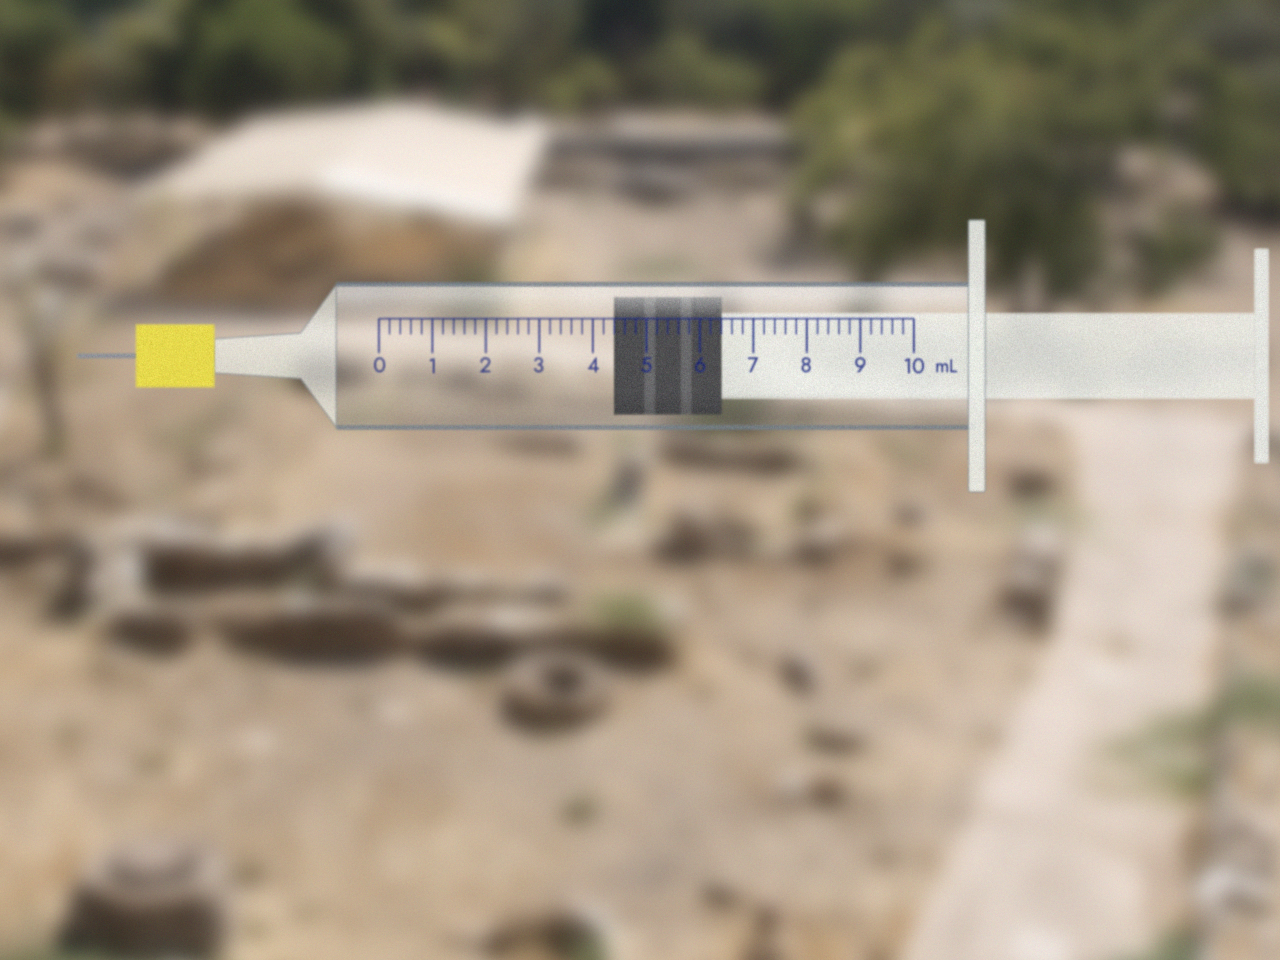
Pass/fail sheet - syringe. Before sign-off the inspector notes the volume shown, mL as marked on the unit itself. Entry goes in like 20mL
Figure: 4.4mL
